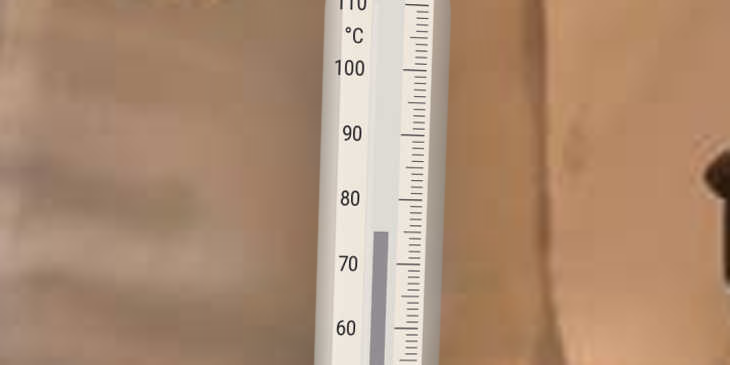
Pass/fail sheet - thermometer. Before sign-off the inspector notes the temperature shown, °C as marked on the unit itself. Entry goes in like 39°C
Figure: 75°C
